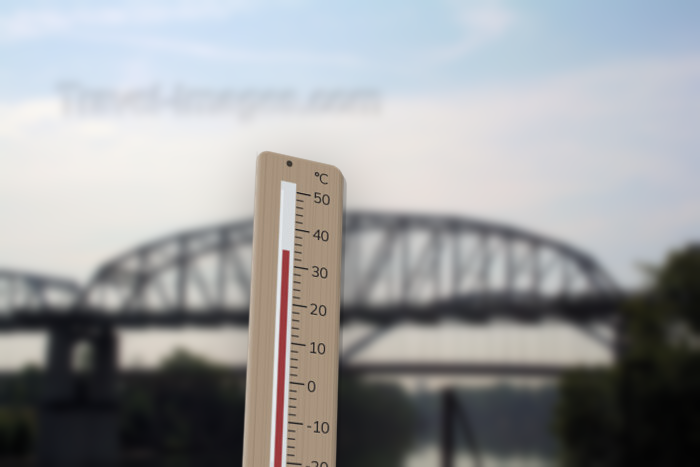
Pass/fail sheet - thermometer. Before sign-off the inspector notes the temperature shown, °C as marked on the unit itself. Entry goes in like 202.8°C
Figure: 34°C
